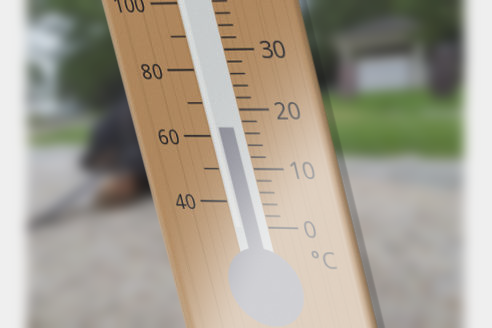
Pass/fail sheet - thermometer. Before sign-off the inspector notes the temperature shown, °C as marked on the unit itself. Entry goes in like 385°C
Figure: 17°C
